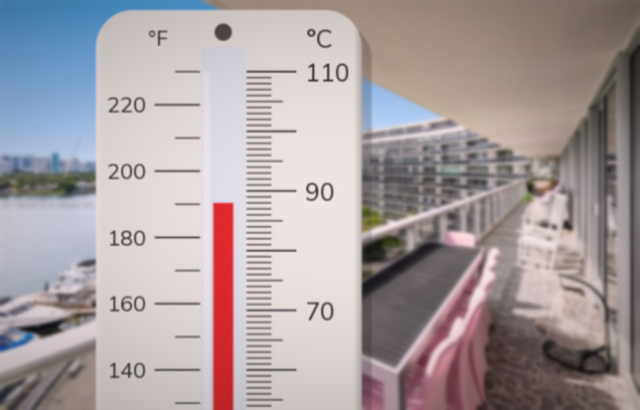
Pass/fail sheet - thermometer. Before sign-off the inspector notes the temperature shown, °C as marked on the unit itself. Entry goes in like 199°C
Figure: 88°C
